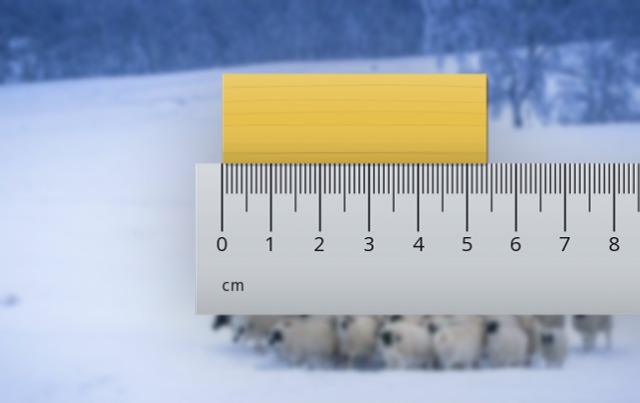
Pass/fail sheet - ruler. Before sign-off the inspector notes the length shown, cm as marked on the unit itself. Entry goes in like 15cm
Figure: 5.4cm
